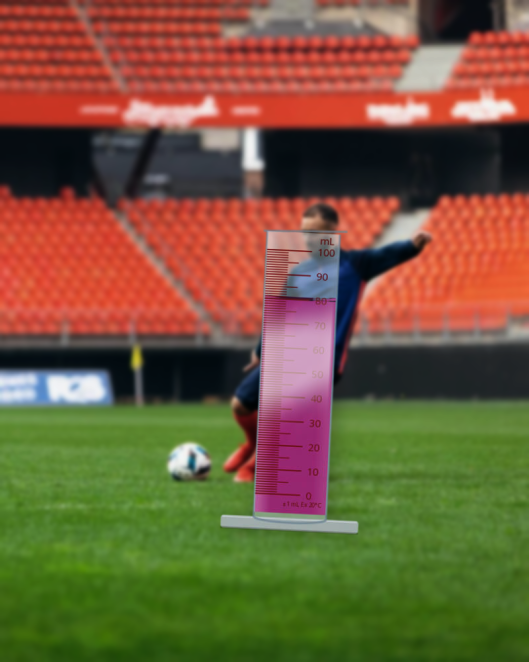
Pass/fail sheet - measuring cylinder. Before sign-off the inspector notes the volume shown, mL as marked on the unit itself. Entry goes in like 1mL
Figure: 80mL
